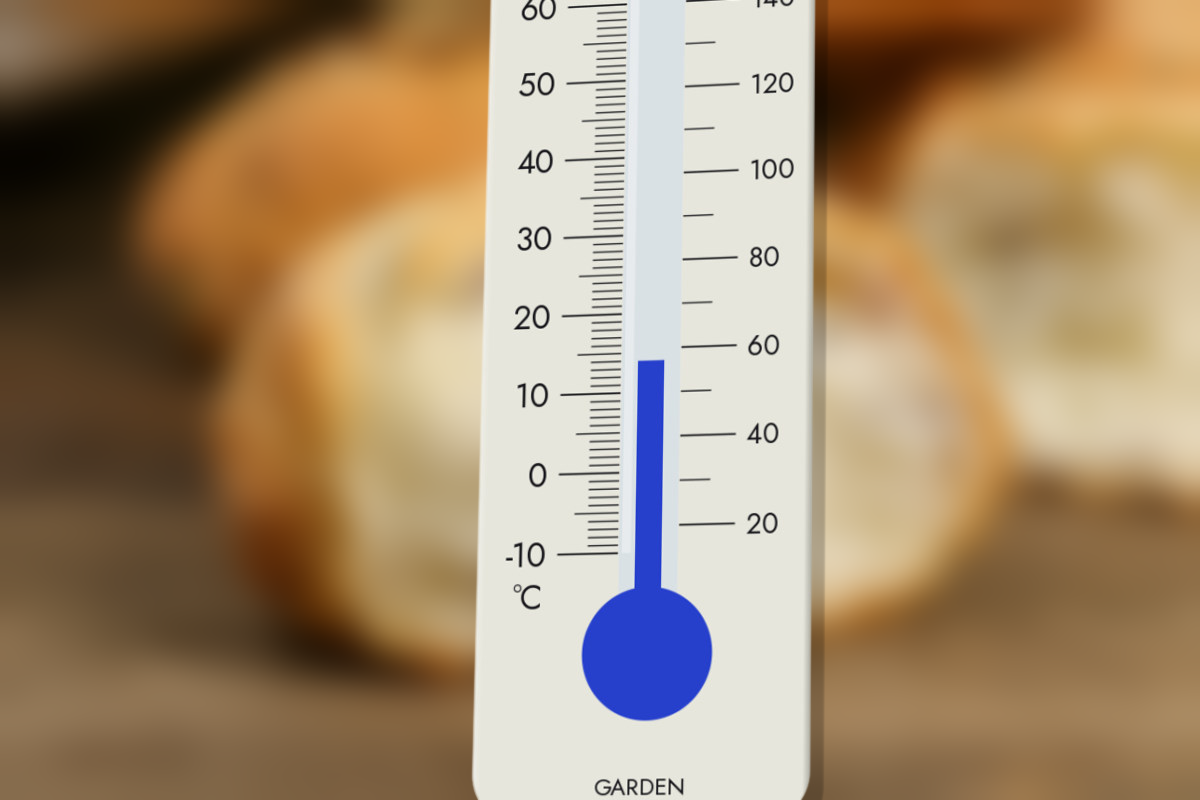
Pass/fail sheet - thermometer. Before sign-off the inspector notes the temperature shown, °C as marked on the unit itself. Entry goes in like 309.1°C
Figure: 14°C
